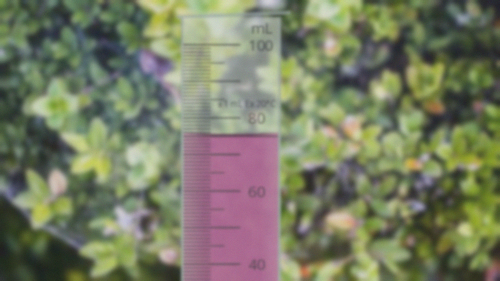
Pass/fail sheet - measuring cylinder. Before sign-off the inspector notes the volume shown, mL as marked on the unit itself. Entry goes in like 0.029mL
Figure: 75mL
